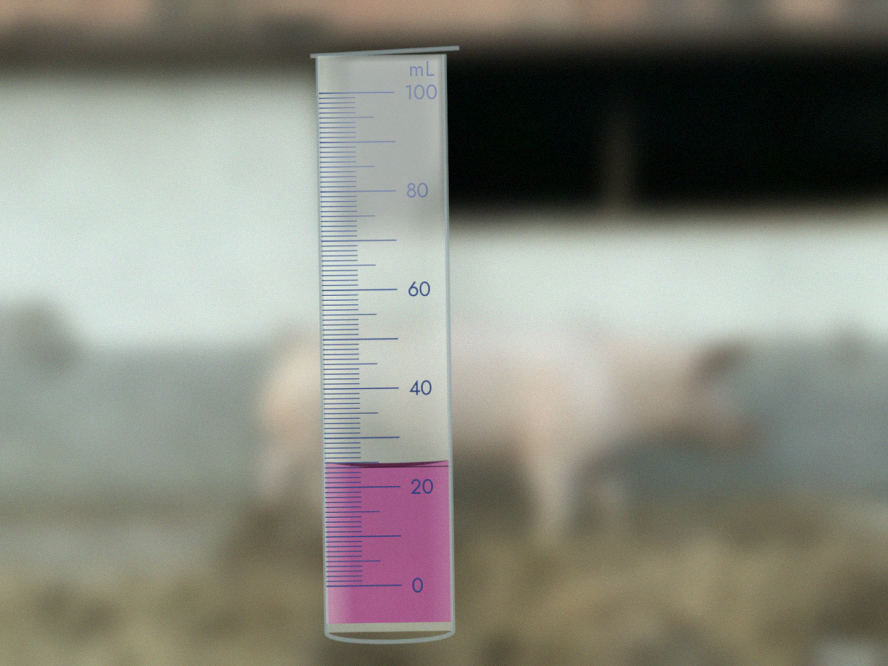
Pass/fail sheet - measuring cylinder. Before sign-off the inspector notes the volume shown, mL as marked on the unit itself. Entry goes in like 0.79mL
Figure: 24mL
